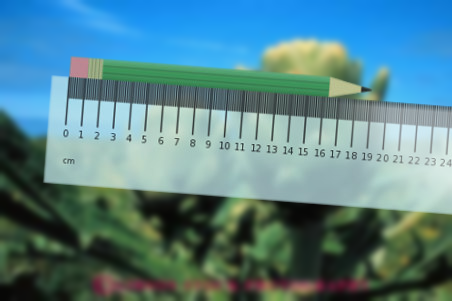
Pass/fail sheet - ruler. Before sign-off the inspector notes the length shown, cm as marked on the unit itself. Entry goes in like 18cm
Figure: 19cm
